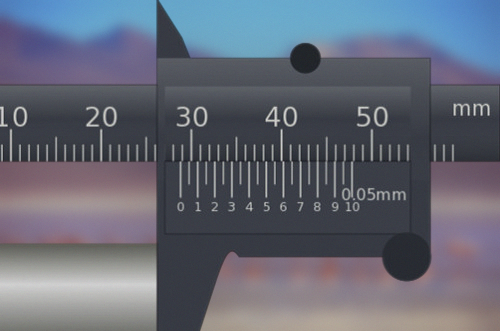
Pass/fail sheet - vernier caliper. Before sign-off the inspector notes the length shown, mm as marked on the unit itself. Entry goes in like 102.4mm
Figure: 28.8mm
